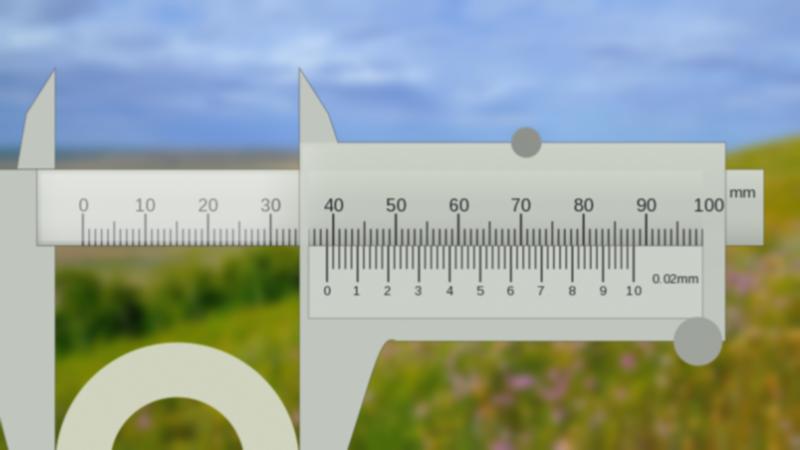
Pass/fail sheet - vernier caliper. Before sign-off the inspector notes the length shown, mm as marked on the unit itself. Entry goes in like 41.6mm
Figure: 39.0mm
